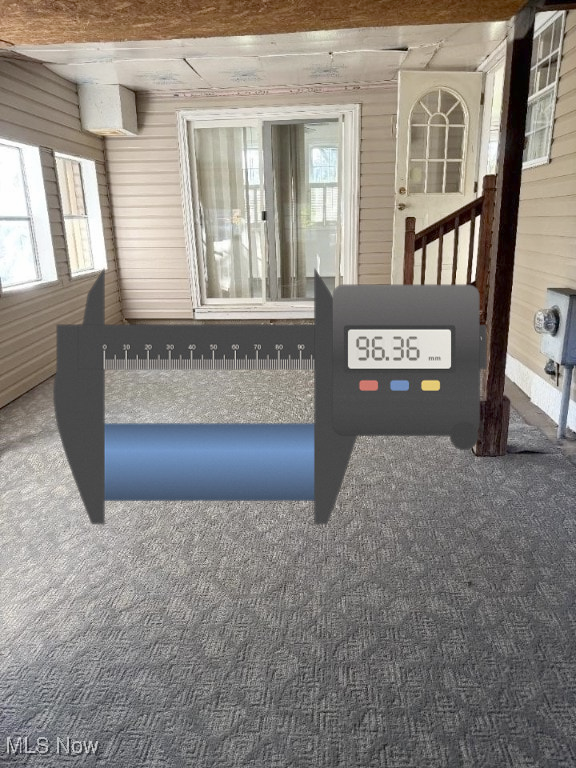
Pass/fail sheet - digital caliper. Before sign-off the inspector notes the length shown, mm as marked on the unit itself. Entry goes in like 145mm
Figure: 96.36mm
